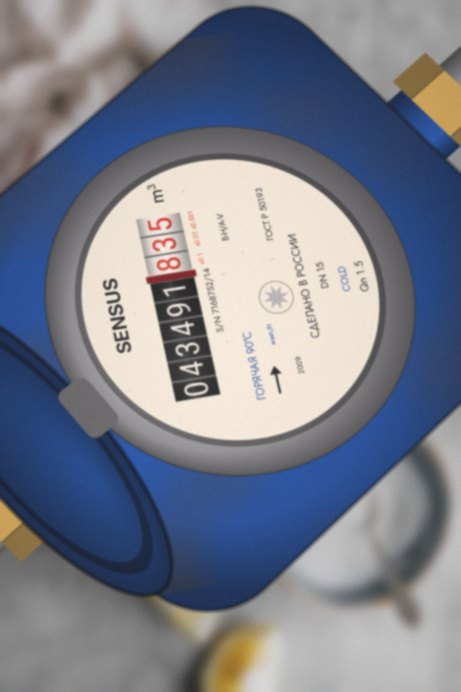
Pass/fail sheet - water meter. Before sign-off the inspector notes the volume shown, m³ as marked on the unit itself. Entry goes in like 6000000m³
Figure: 43491.835m³
